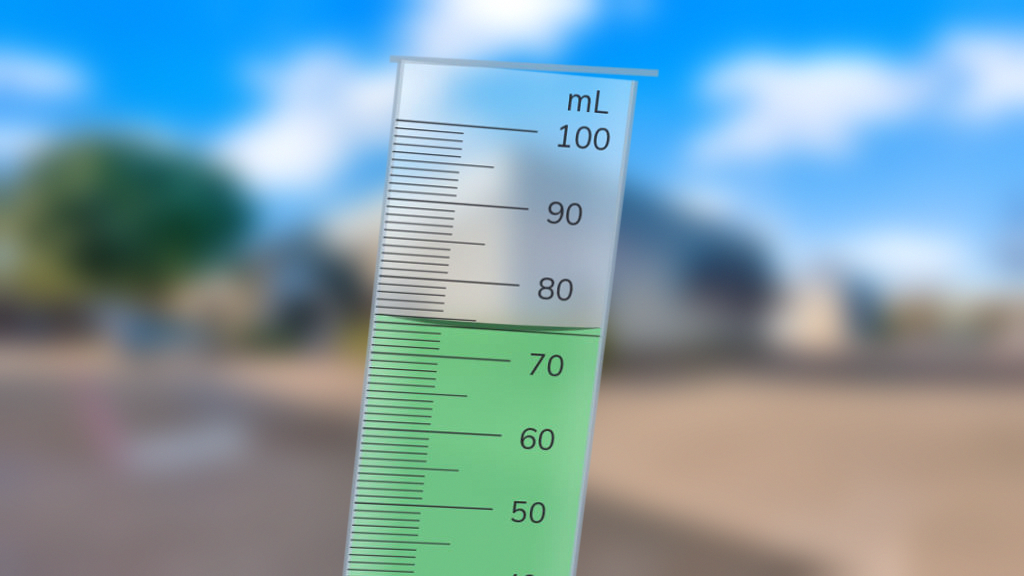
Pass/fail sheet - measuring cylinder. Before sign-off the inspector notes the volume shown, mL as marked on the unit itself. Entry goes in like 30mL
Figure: 74mL
